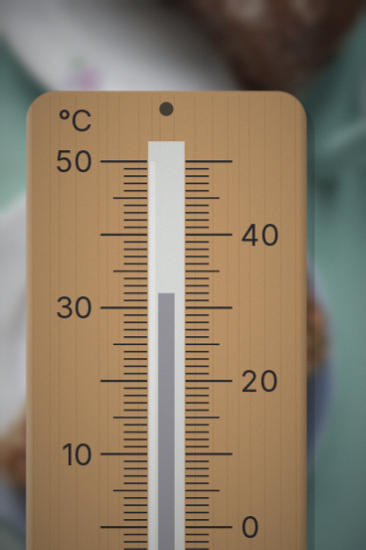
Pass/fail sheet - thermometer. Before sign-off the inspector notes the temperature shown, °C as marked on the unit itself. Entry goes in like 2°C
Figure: 32°C
